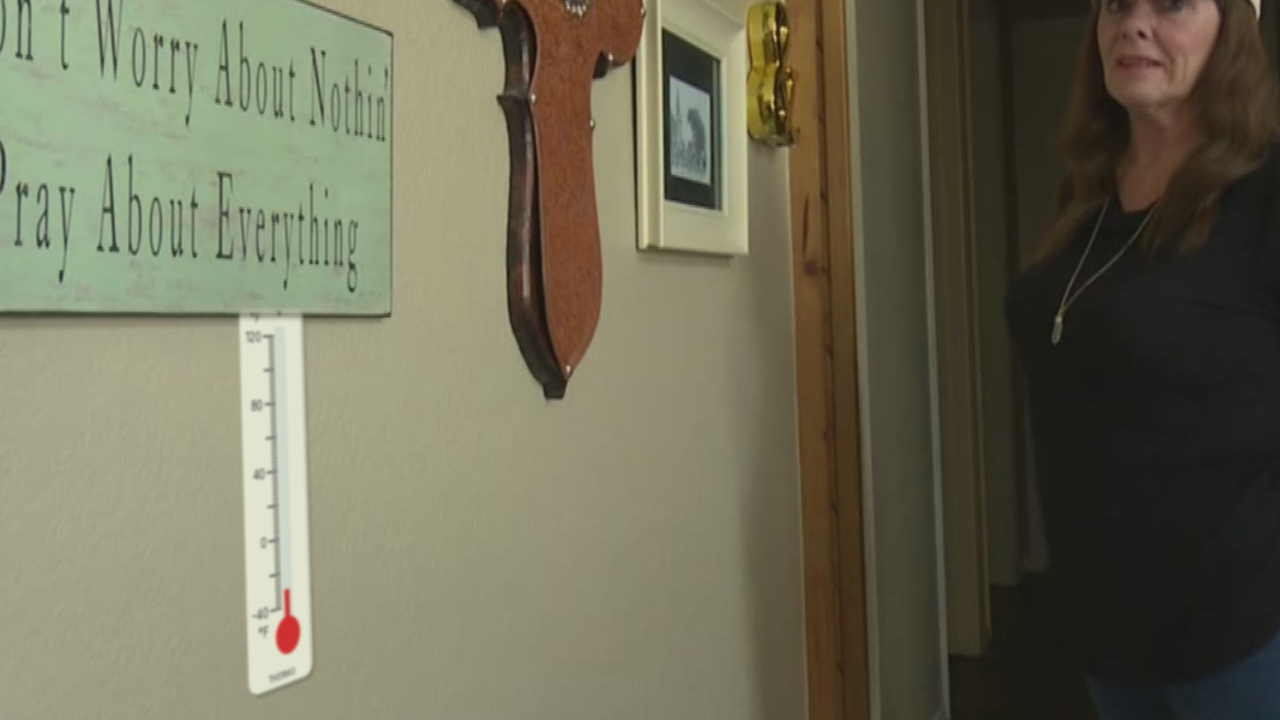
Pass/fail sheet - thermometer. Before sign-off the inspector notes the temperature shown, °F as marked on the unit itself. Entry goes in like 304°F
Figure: -30°F
